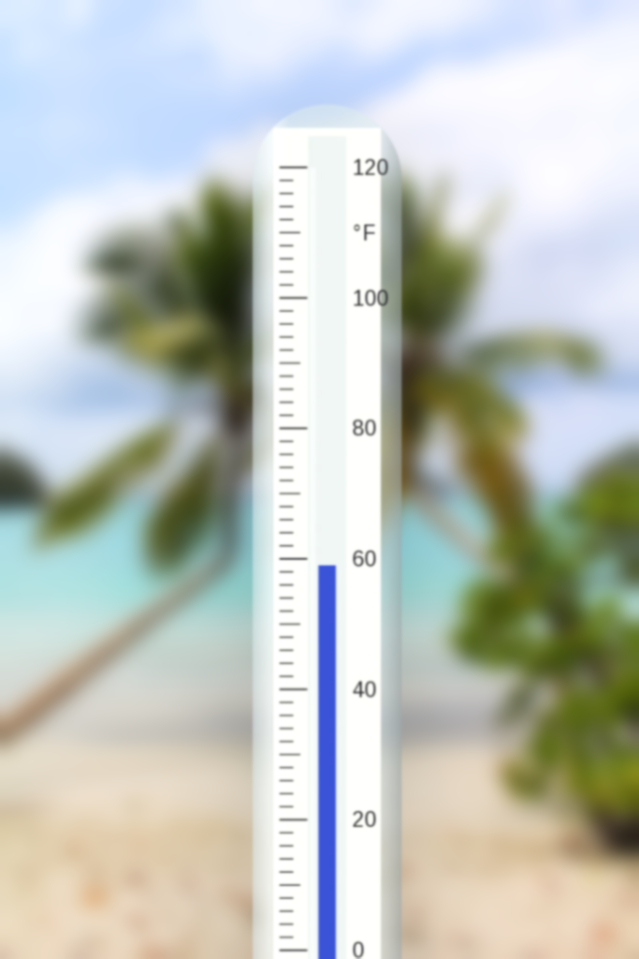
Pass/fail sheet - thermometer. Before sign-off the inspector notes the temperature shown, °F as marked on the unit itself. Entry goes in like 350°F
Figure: 59°F
